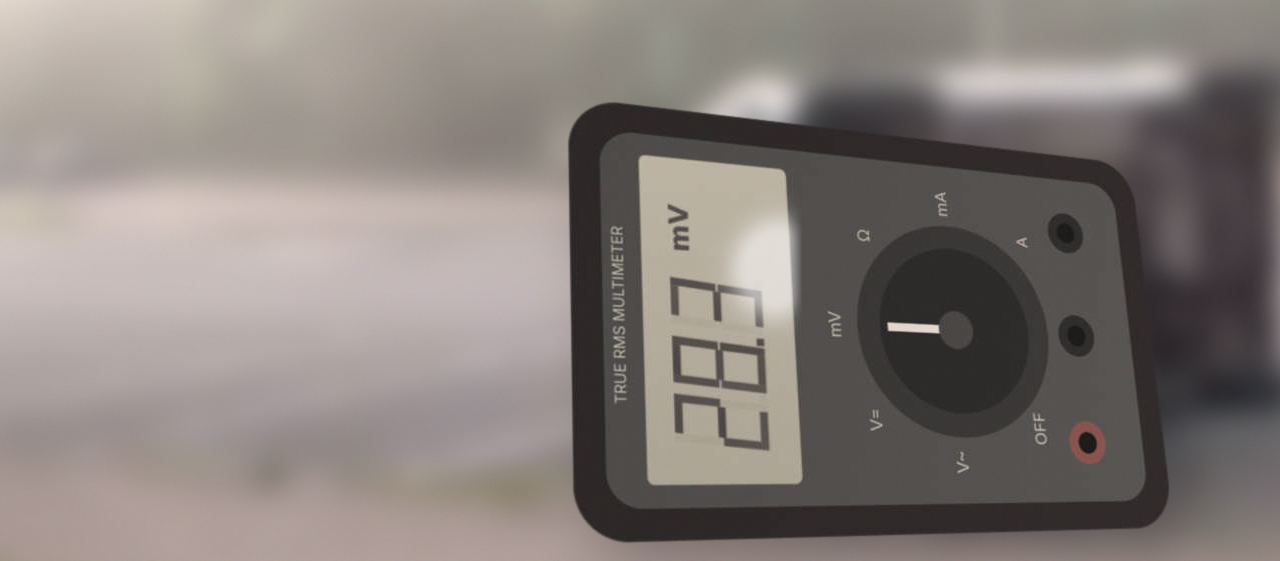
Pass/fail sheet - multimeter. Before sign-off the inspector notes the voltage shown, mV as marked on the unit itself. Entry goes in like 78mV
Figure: 28.3mV
